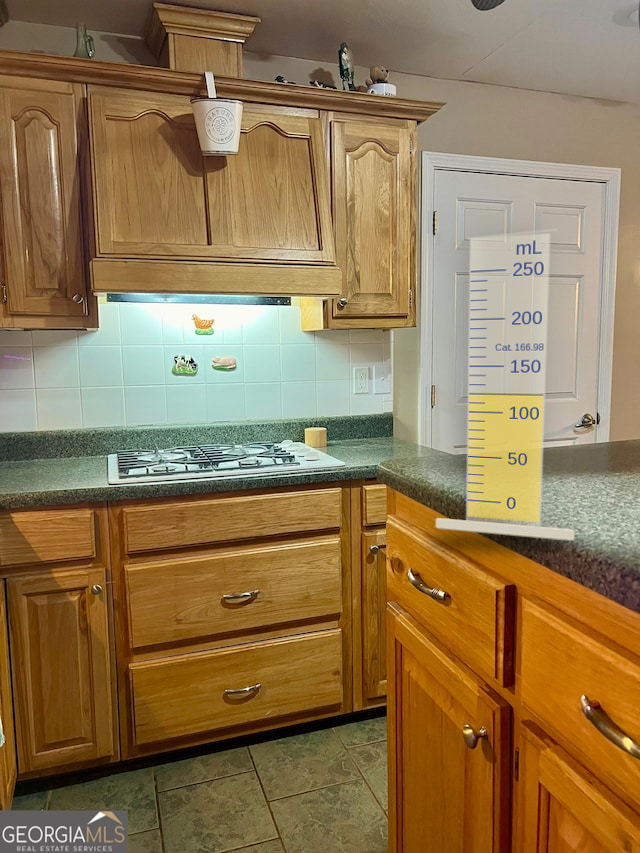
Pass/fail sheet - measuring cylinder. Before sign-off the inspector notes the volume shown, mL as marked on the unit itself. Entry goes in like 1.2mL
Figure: 120mL
